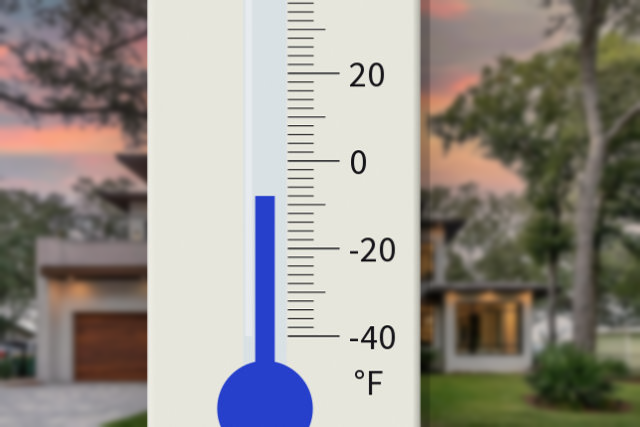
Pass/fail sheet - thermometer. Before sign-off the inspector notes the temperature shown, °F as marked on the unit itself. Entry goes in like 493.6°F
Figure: -8°F
